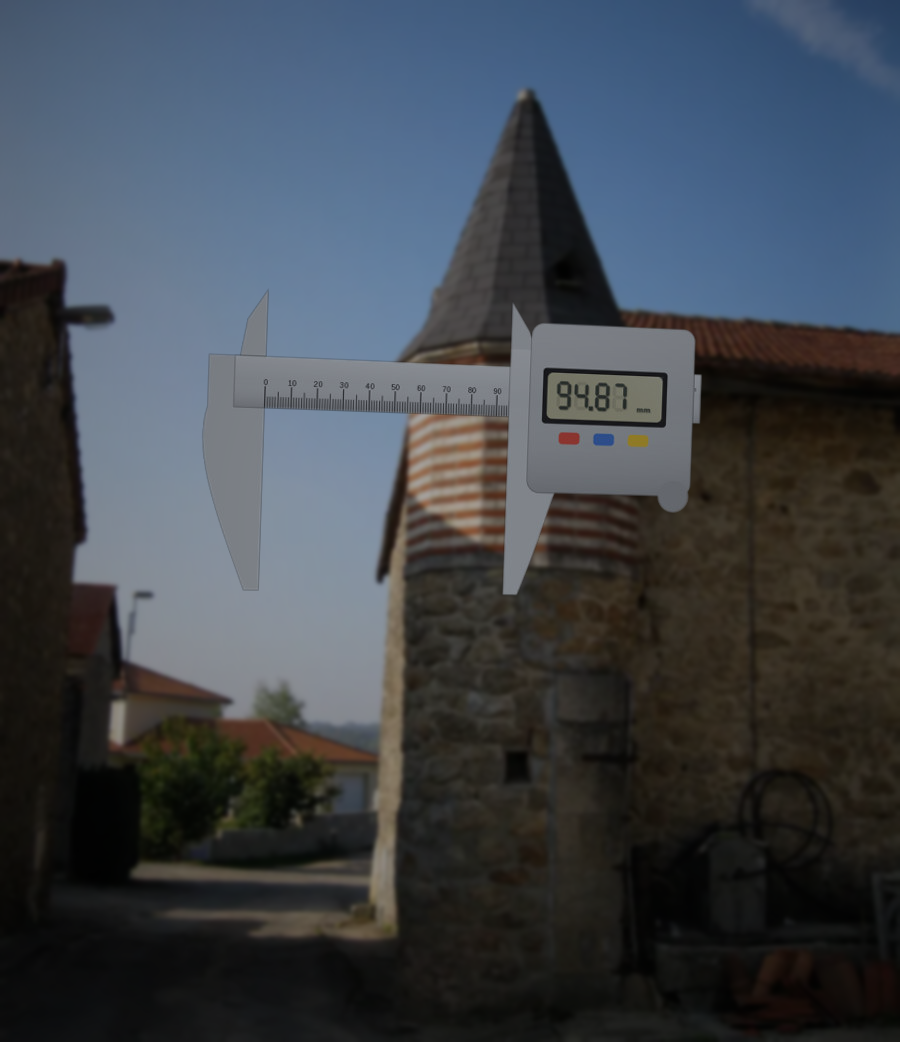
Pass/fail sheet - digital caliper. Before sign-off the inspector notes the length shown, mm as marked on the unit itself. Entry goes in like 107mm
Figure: 94.87mm
